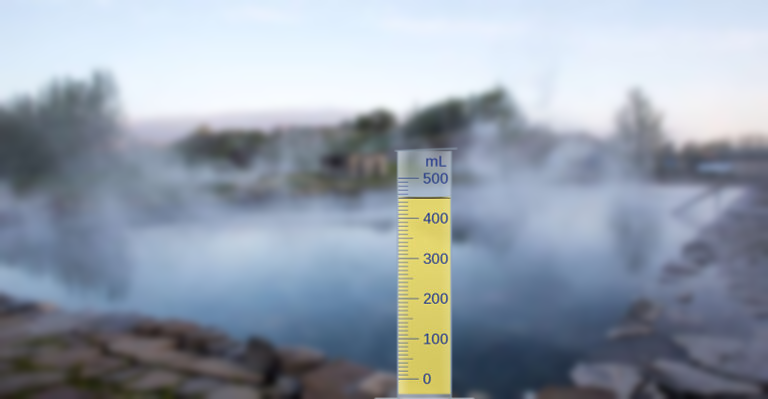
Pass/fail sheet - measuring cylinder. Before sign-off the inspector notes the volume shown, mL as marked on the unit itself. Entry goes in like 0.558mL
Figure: 450mL
